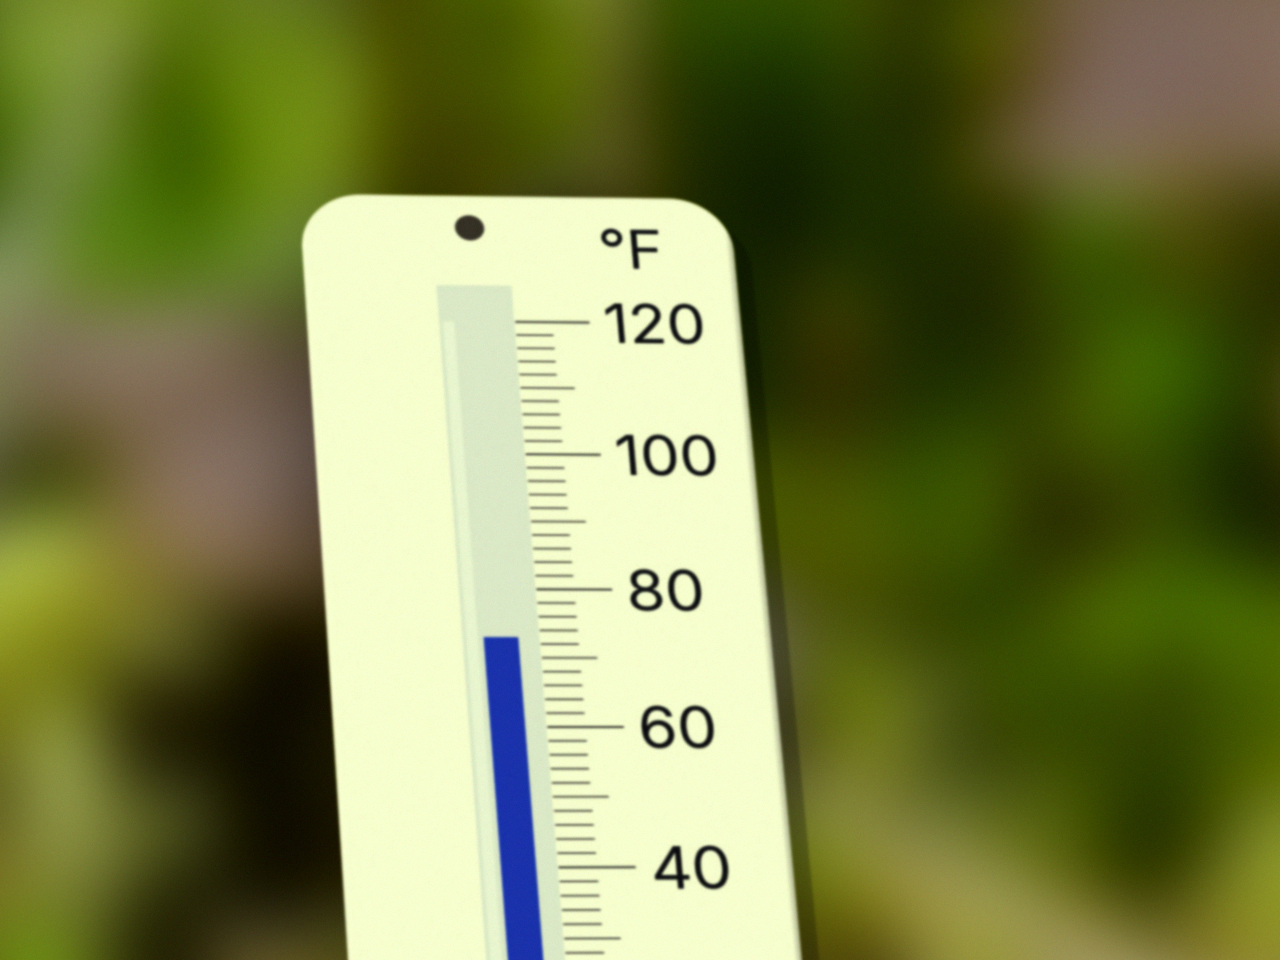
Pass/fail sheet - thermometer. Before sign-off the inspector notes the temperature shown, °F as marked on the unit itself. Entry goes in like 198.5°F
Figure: 73°F
